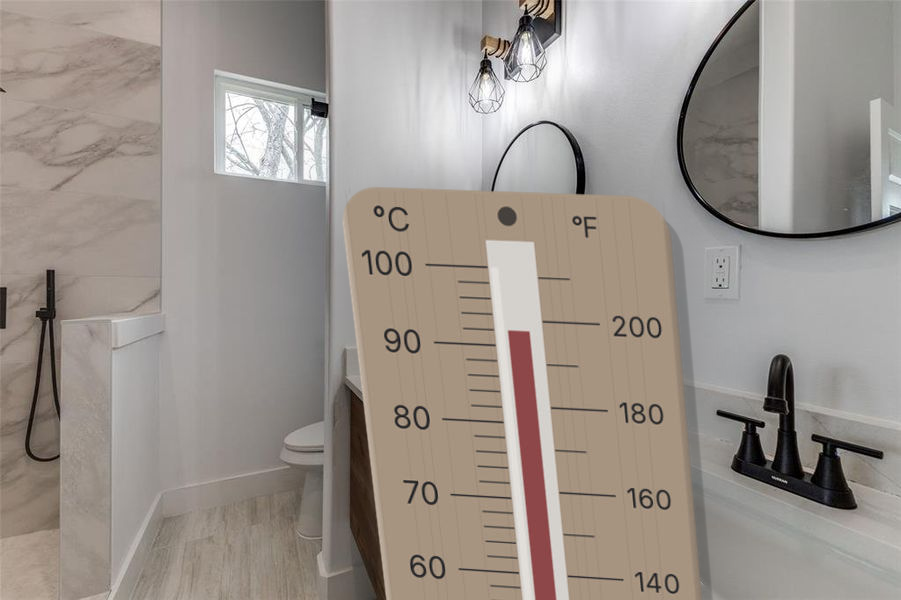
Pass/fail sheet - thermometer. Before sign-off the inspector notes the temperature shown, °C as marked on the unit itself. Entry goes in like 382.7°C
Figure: 92°C
